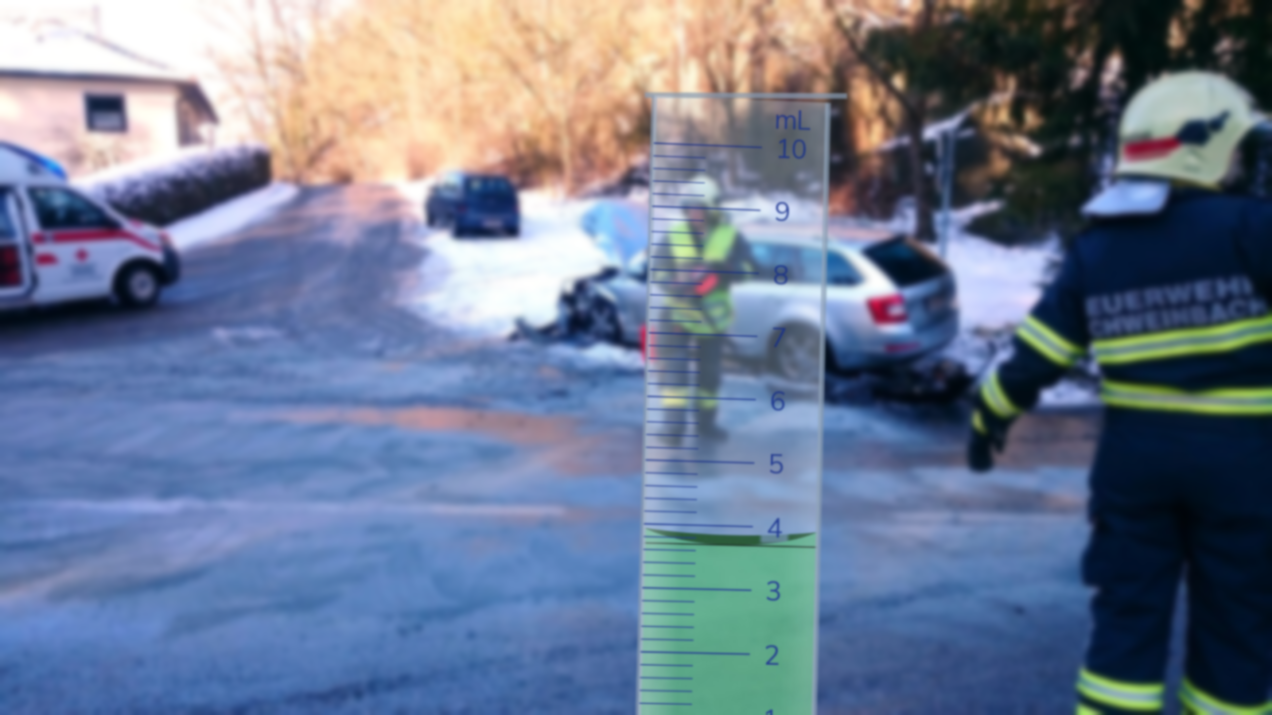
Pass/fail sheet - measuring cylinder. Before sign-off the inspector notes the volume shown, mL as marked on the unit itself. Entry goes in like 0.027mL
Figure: 3.7mL
